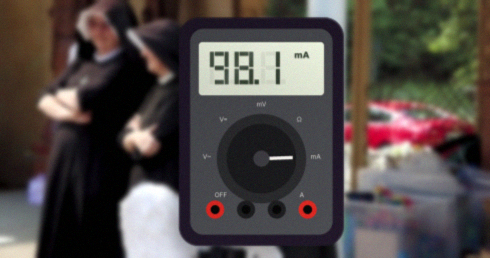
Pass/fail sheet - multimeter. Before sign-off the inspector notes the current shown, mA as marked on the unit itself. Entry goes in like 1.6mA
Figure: 98.1mA
